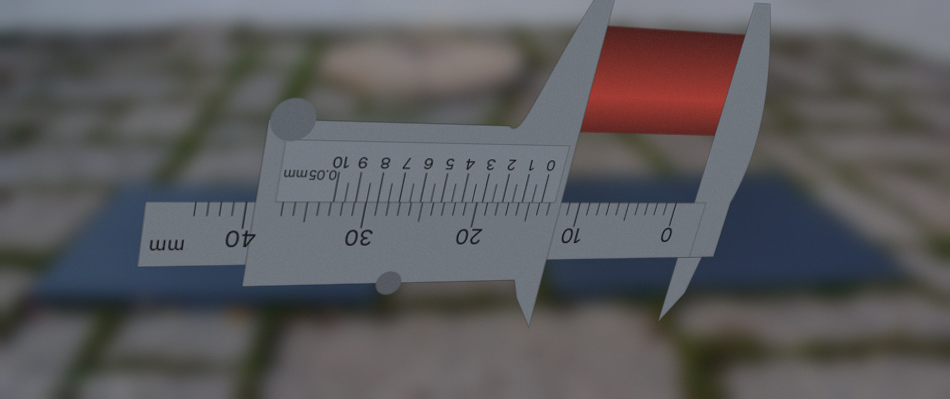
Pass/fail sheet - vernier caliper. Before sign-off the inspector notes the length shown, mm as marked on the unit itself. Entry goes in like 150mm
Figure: 13.8mm
